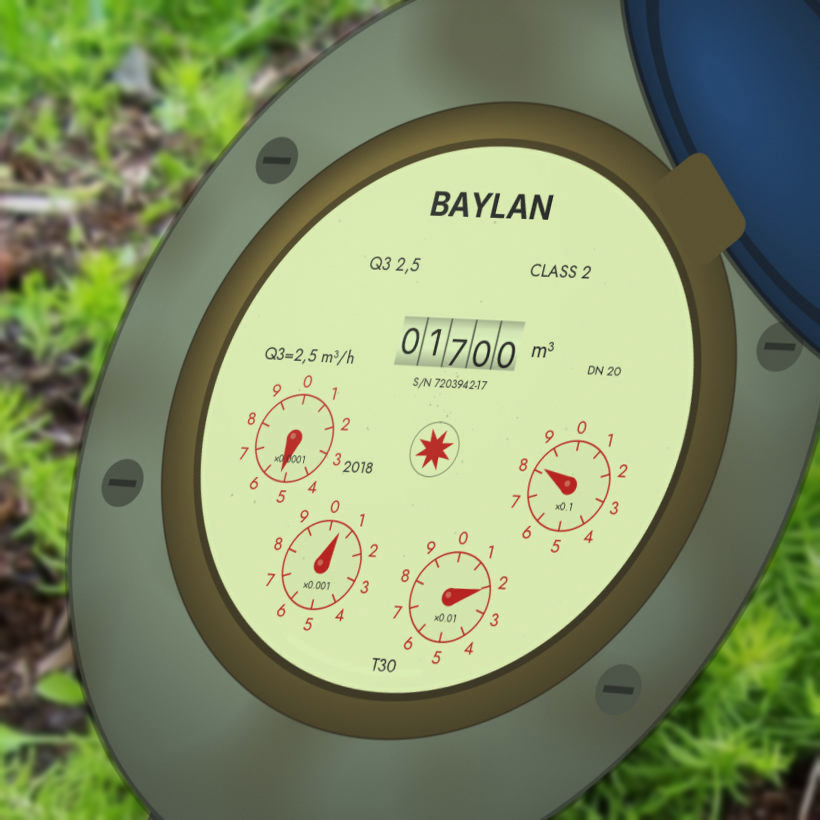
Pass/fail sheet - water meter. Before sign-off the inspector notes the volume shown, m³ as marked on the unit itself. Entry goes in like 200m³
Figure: 1699.8205m³
